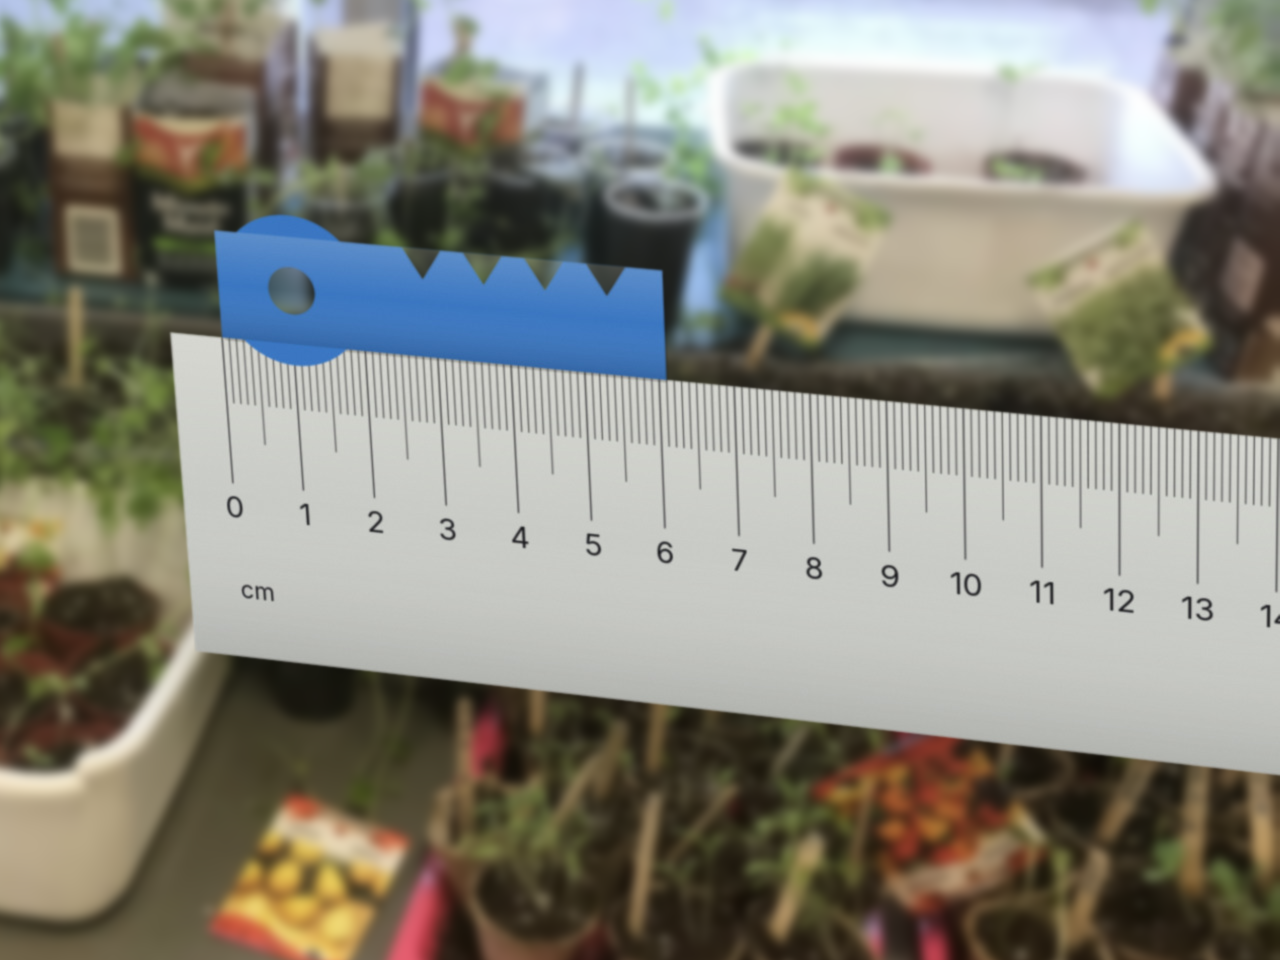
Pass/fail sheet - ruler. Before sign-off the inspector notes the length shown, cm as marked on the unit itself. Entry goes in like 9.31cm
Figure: 6.1cm
